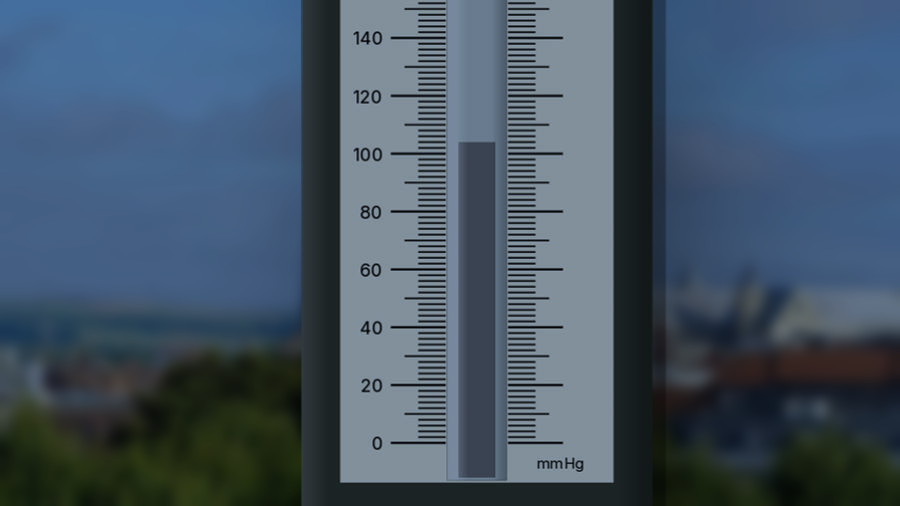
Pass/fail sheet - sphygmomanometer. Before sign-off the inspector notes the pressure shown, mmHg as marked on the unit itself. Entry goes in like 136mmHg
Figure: 104mmHg
